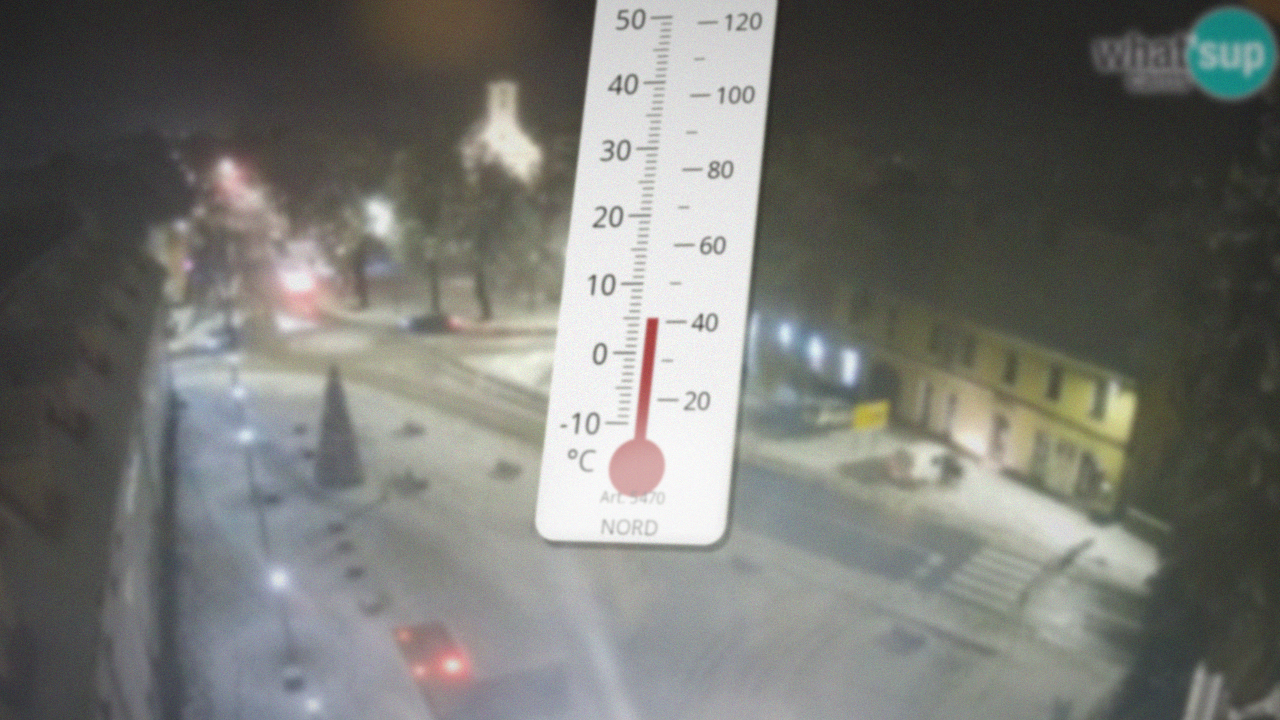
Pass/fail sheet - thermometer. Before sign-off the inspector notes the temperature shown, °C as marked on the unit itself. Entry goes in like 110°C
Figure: 5°C
